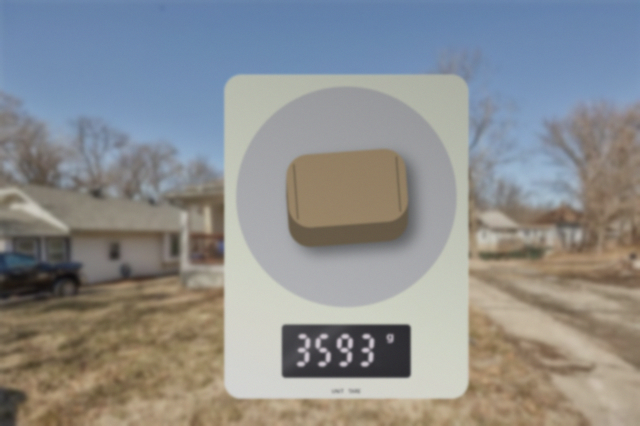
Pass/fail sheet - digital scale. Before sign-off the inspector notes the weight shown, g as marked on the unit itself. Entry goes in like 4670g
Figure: 3593g
